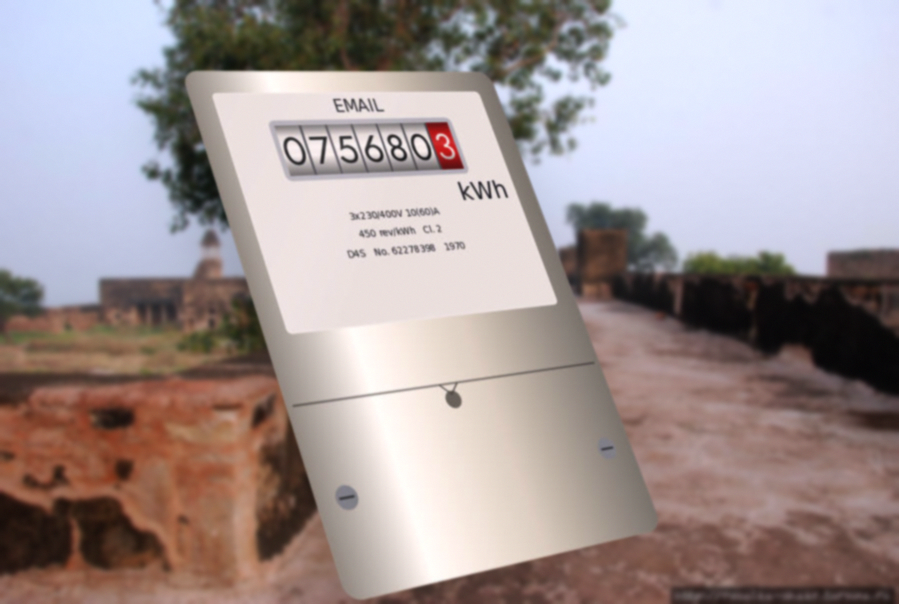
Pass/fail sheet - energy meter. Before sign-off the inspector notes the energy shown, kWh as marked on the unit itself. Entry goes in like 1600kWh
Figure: 75680.3kWh
